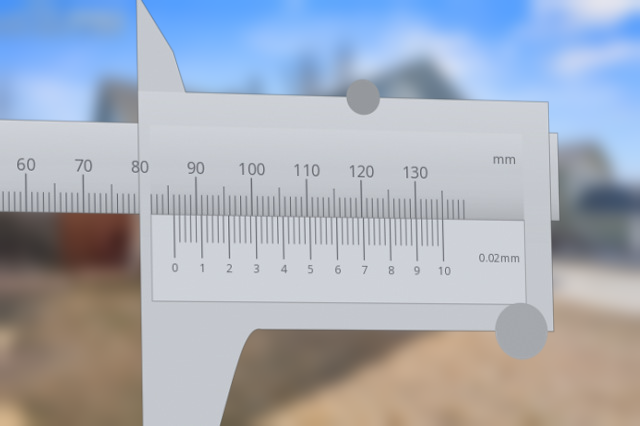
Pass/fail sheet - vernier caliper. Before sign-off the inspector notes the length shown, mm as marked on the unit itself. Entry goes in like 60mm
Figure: 86.0mm
